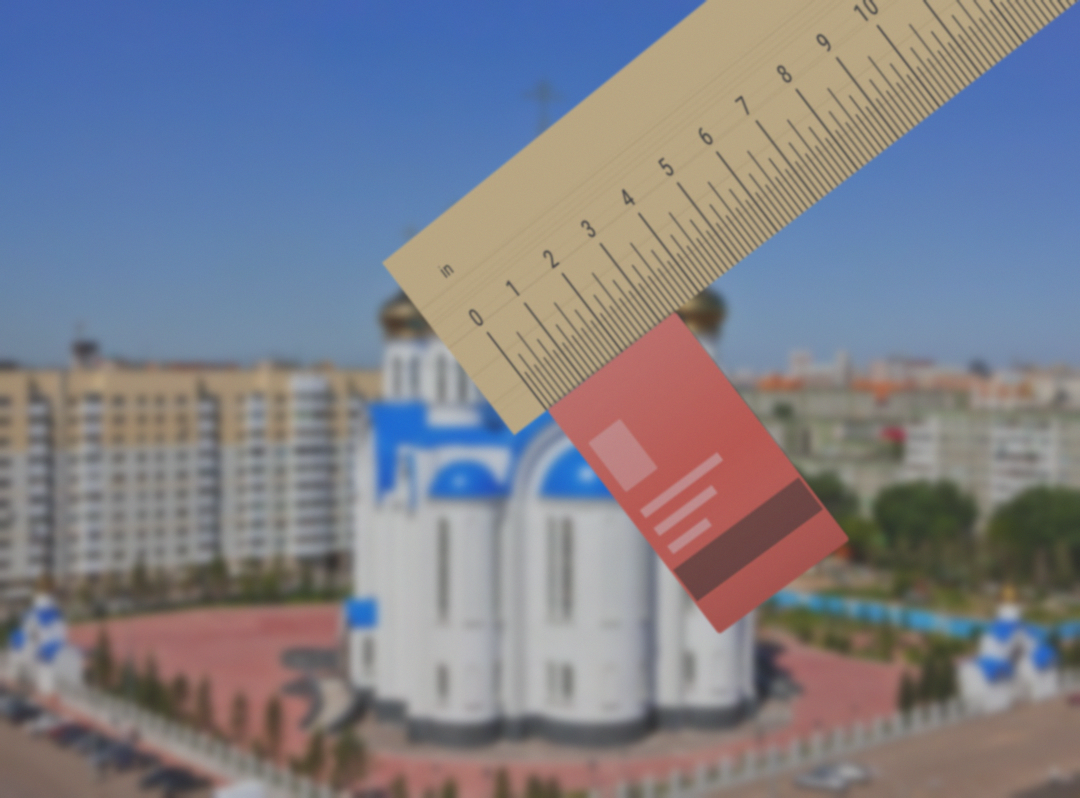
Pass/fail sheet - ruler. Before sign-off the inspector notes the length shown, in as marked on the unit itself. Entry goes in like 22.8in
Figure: 3.375in
